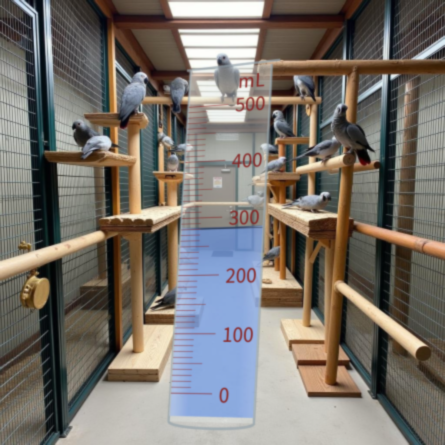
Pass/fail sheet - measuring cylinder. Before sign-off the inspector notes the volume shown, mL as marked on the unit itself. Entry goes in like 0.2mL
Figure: 280mL
